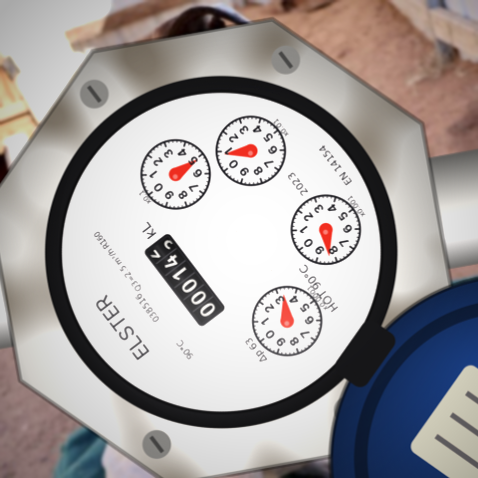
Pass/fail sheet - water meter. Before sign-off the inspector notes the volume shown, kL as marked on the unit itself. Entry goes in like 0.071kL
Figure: 142.5083kL
